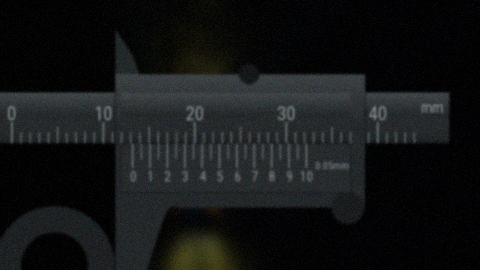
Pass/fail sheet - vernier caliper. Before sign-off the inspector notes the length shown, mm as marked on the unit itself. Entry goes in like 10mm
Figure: 13.2mm
